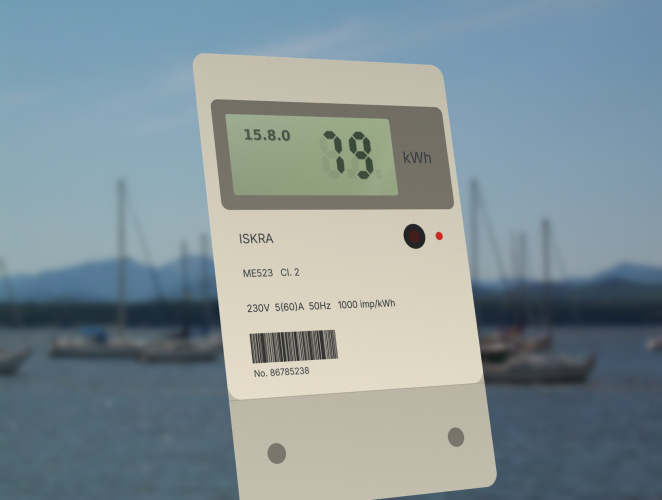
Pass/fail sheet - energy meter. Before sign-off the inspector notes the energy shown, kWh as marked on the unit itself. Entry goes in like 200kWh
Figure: 79kWh
